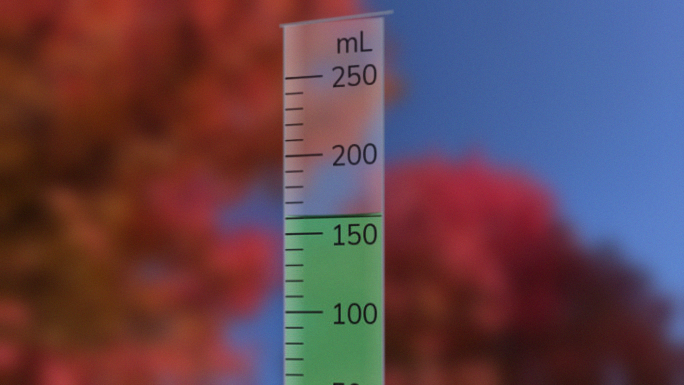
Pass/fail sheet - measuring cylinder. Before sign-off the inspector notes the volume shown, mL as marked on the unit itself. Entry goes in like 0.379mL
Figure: 160mL
